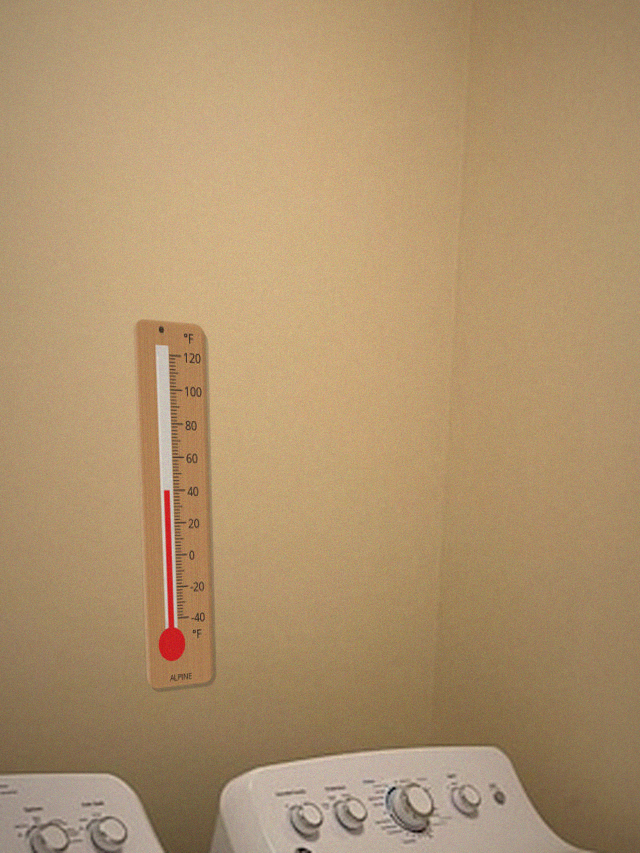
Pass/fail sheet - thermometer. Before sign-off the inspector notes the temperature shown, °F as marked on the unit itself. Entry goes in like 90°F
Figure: 40°F
